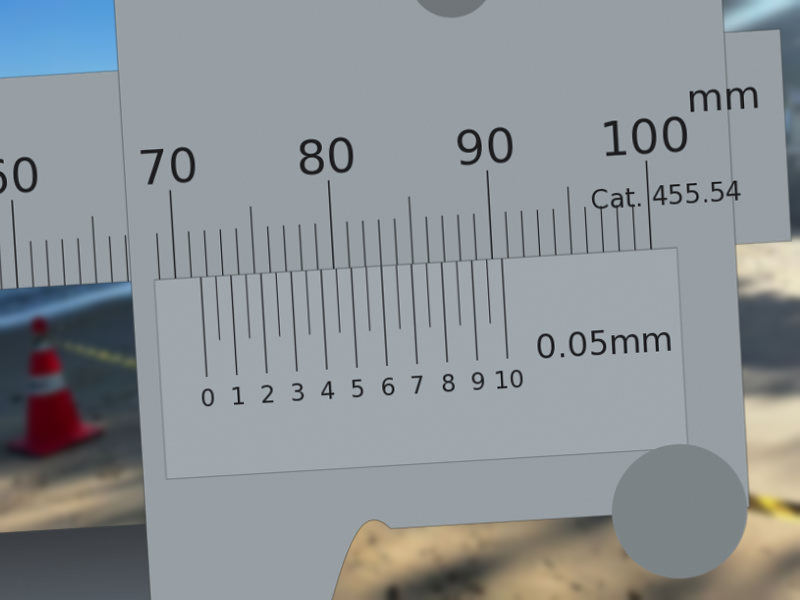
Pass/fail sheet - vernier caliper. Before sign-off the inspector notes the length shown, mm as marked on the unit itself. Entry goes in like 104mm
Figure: 71.6mm
